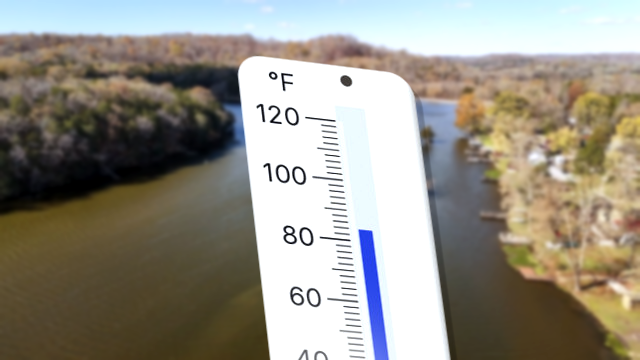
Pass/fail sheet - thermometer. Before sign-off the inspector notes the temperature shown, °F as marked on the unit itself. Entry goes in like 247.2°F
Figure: 84°F
